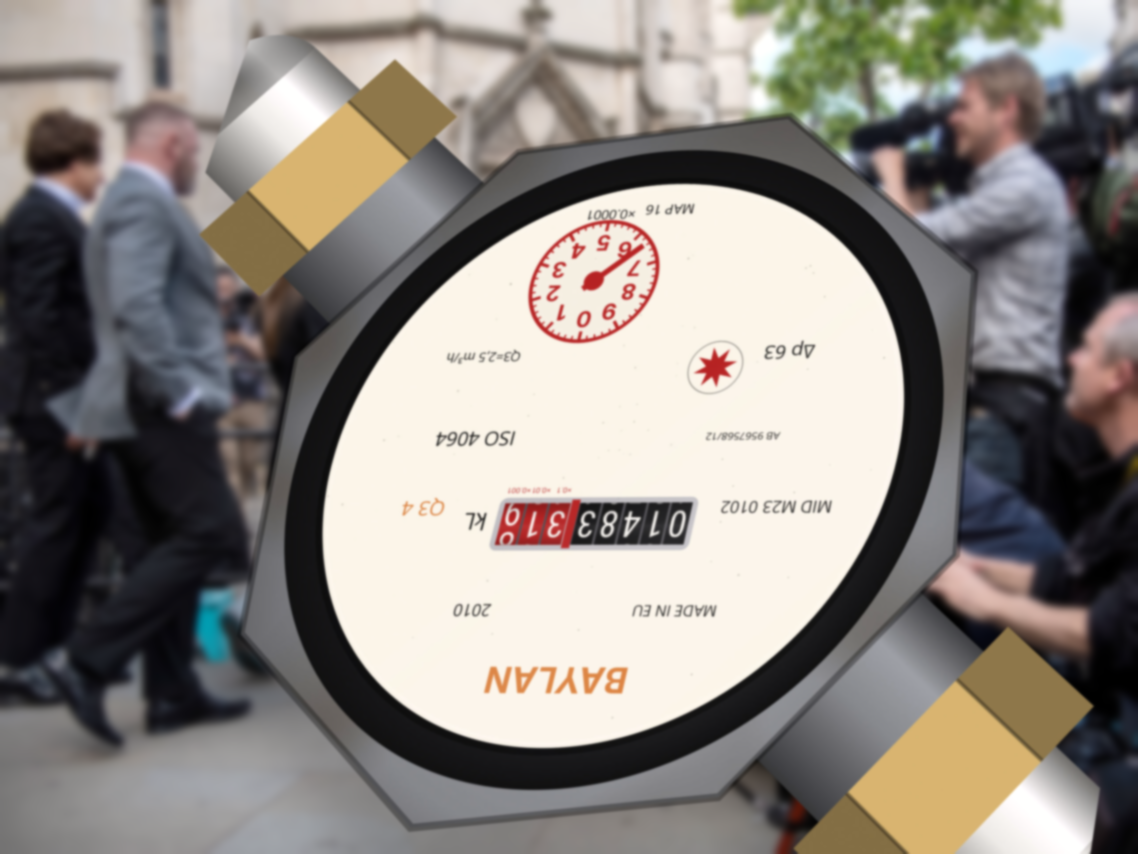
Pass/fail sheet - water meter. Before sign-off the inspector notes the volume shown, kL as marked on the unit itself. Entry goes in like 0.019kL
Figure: 1483.3186kL
